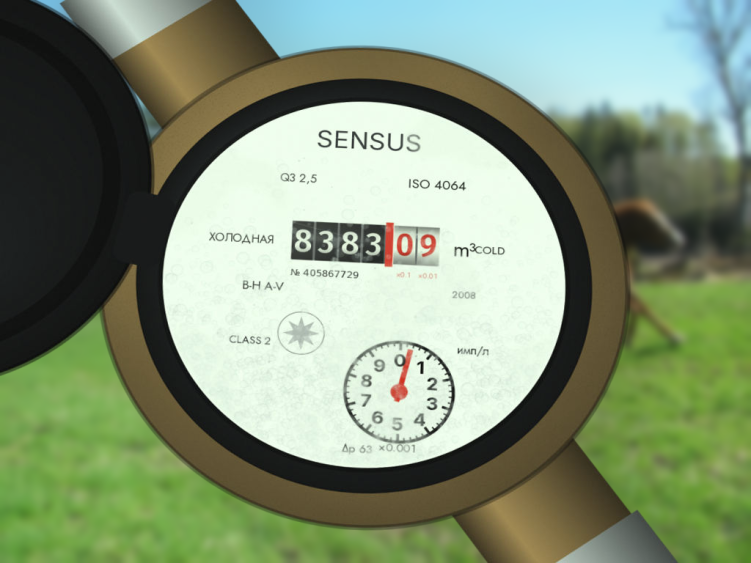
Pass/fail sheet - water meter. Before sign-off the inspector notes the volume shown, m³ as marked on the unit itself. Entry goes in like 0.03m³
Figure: 8383.090m³
